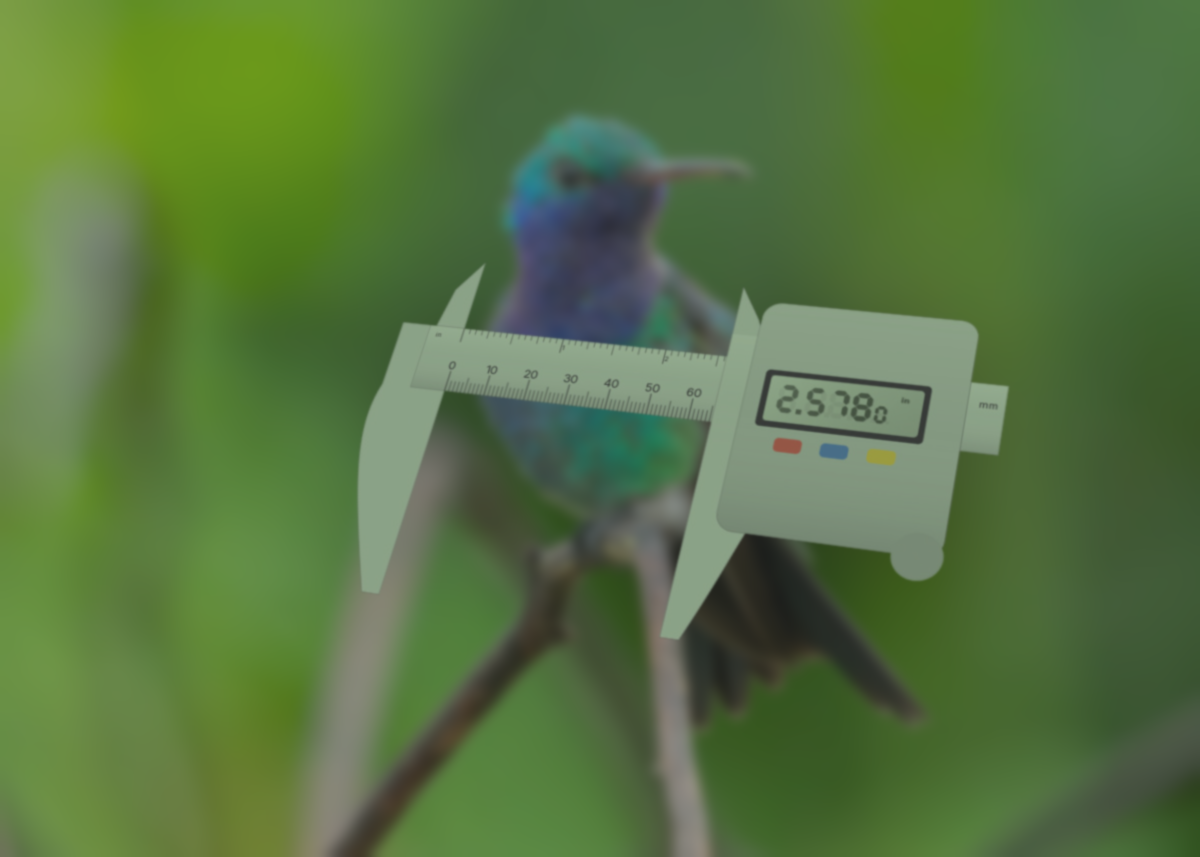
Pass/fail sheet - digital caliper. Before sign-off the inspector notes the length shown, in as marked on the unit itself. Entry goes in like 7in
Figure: 2.5780in
